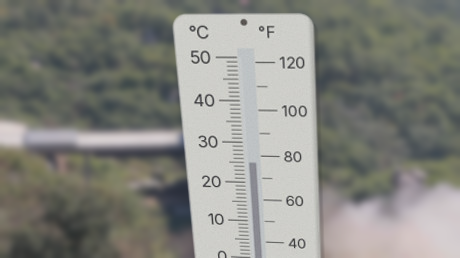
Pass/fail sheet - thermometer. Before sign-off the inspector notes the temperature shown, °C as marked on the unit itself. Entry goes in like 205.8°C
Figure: 25°C
